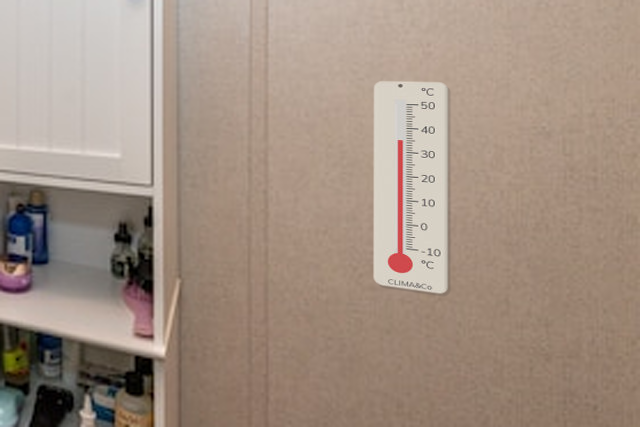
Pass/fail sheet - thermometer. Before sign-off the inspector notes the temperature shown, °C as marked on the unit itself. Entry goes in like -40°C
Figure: 35°C
